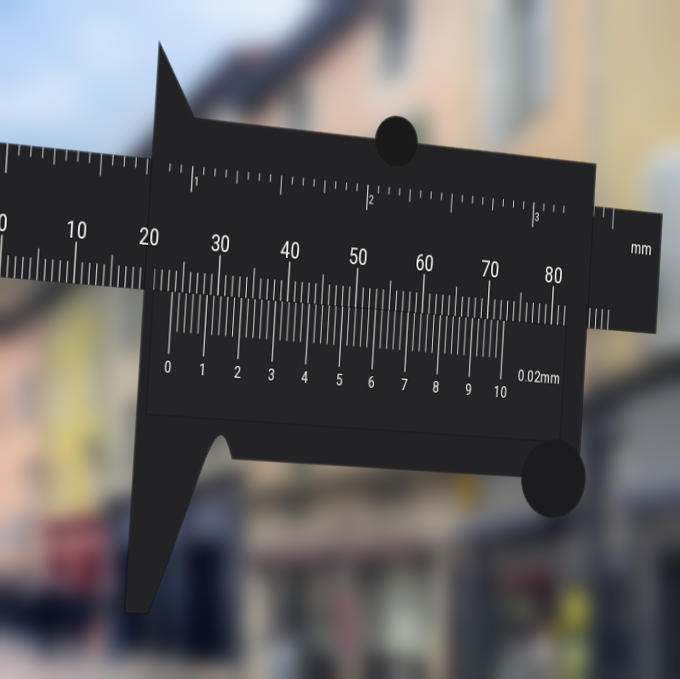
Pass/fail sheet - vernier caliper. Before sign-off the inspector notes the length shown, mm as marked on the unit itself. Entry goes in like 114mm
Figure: 23.6mm
